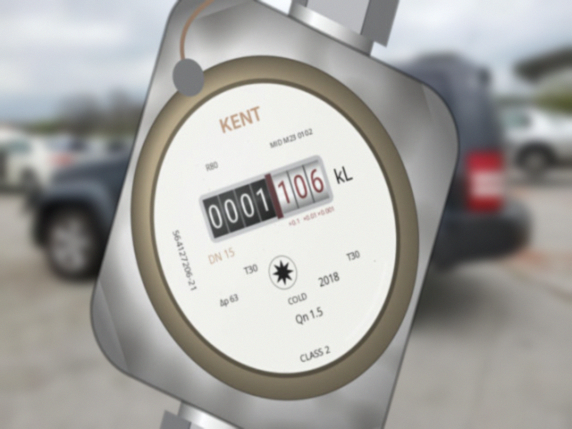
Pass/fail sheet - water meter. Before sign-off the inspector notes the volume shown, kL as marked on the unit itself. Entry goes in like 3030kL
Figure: 1.106kL
